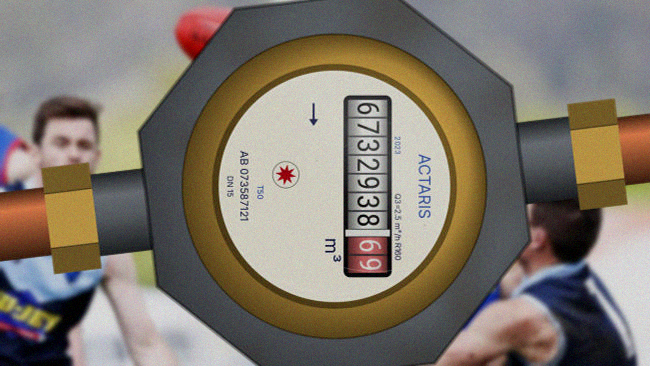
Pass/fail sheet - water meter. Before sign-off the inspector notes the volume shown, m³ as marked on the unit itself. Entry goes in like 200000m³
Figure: 6732938.69m³
